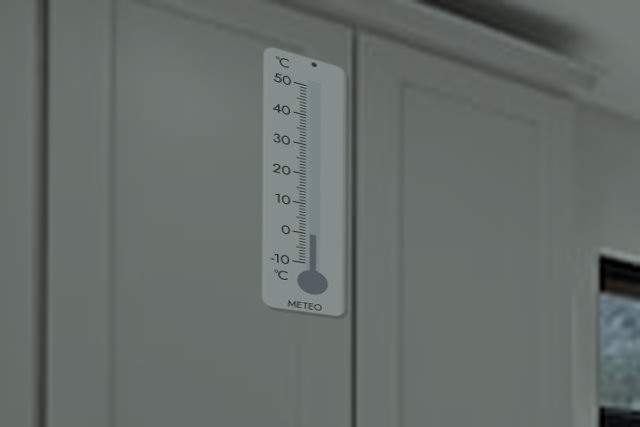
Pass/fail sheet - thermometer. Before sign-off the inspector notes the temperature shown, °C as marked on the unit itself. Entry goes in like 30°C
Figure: 0°C
